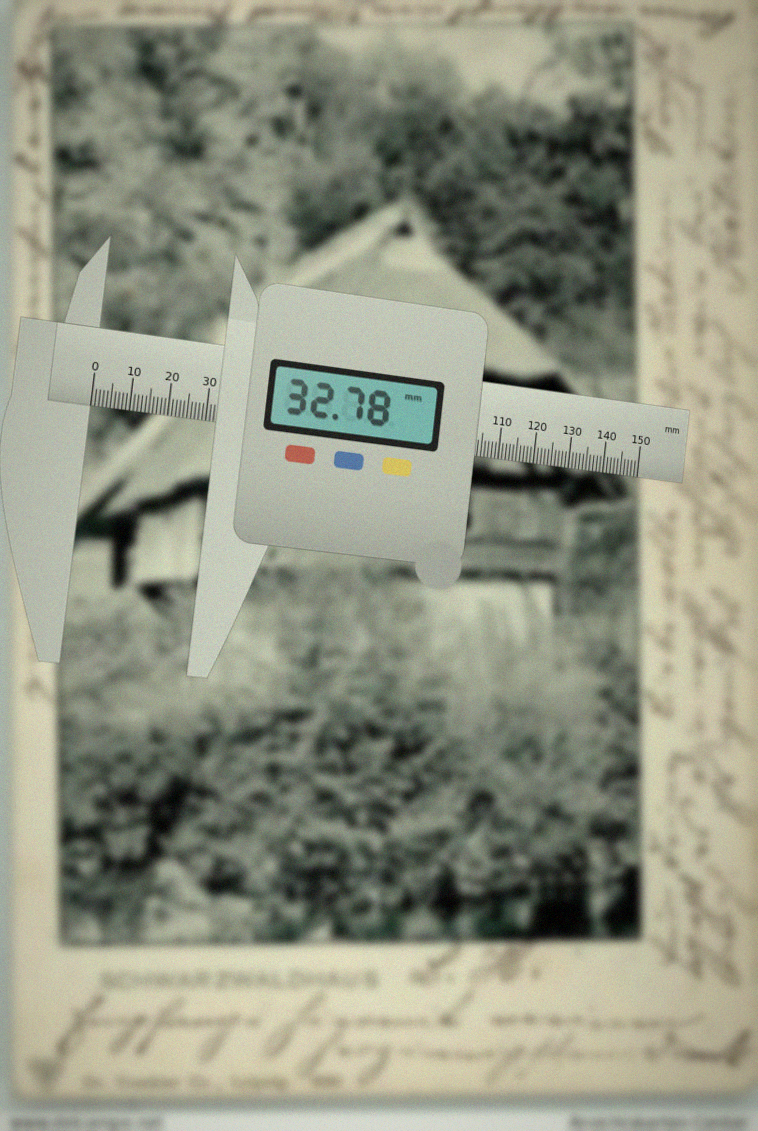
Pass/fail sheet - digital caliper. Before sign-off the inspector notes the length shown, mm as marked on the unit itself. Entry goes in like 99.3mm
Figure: 32.78mm
